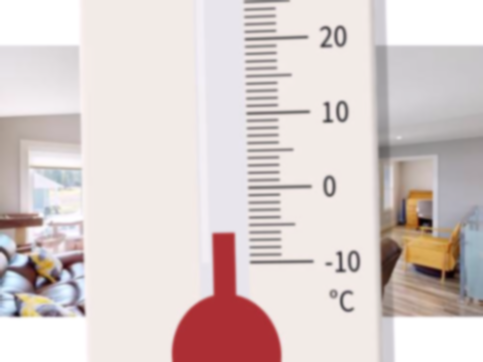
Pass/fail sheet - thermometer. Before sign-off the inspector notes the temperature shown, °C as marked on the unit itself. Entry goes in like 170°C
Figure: -6°C
